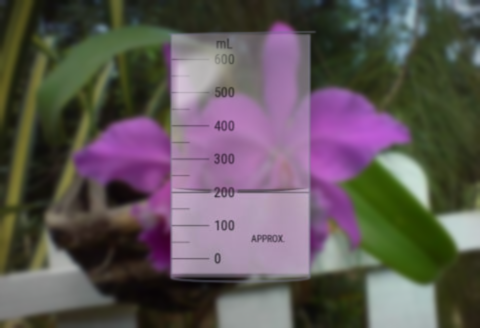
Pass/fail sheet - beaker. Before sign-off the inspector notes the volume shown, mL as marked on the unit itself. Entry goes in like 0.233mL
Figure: 200mL
